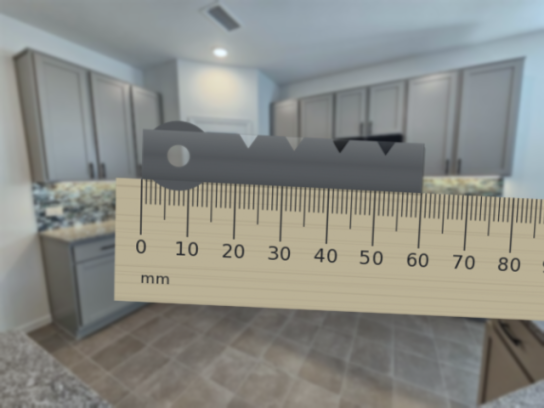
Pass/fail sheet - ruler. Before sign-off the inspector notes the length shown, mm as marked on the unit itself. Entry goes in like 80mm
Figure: 60mm
